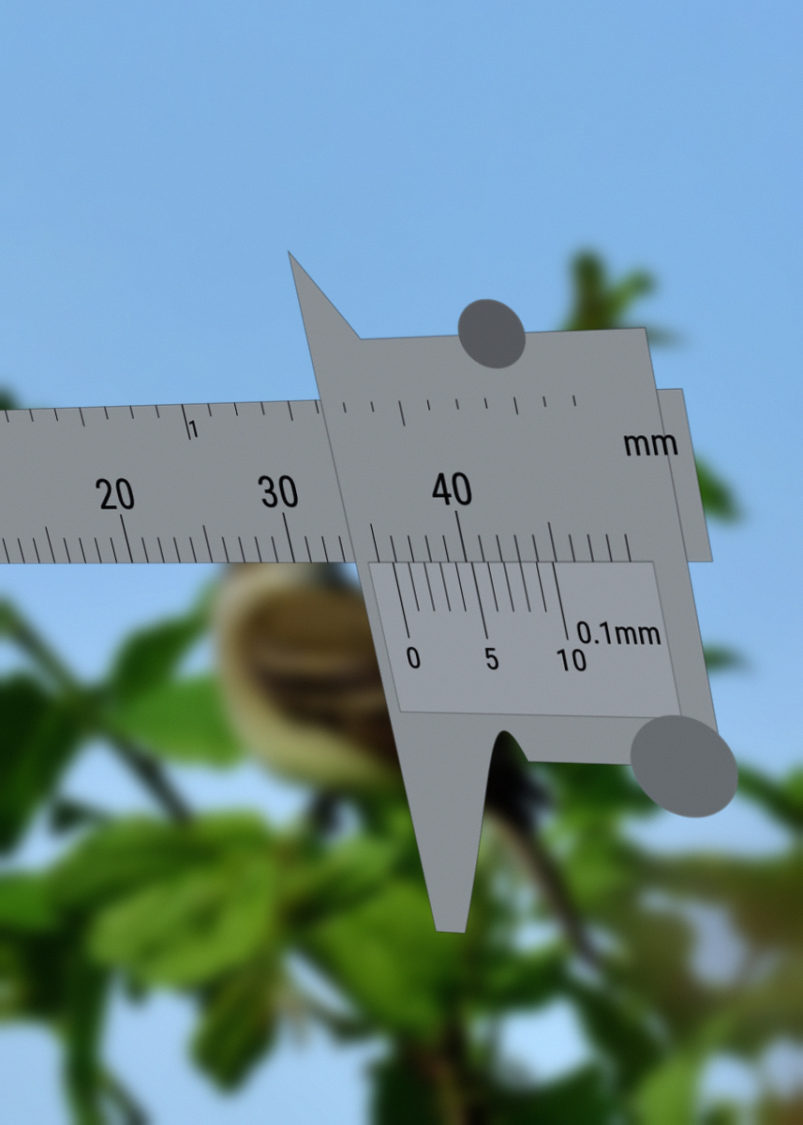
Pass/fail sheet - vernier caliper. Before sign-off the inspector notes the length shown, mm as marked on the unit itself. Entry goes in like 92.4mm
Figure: 35.8mm
